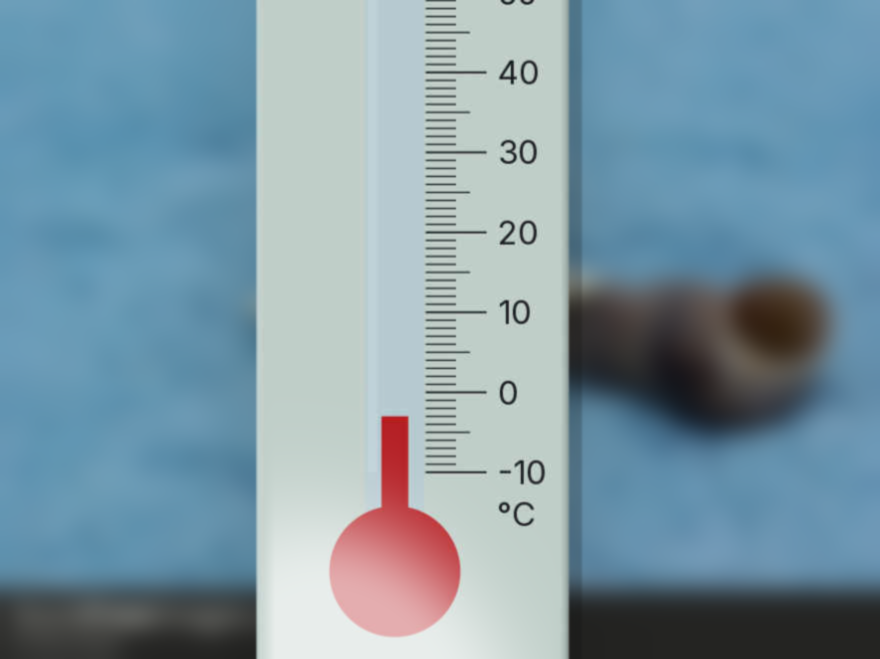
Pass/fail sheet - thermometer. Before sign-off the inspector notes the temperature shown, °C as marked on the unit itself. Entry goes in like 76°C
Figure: -3°C
